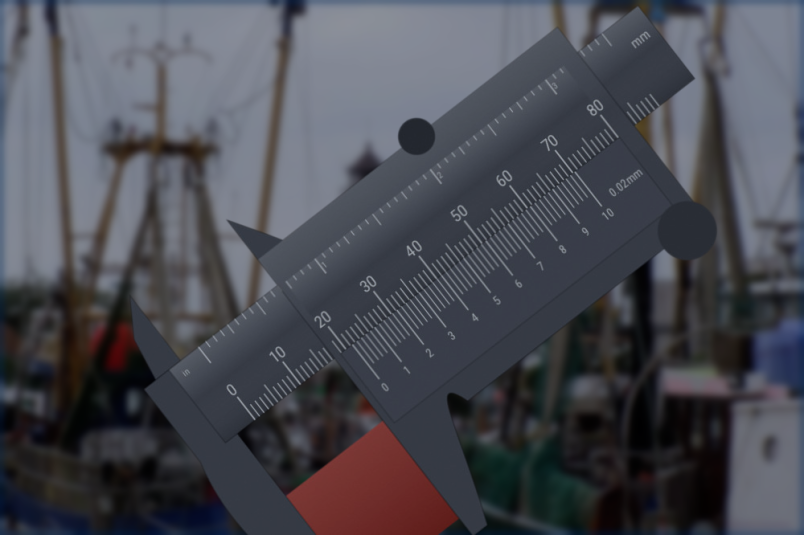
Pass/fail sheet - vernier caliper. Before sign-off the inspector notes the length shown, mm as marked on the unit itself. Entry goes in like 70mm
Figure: 21.4mm
